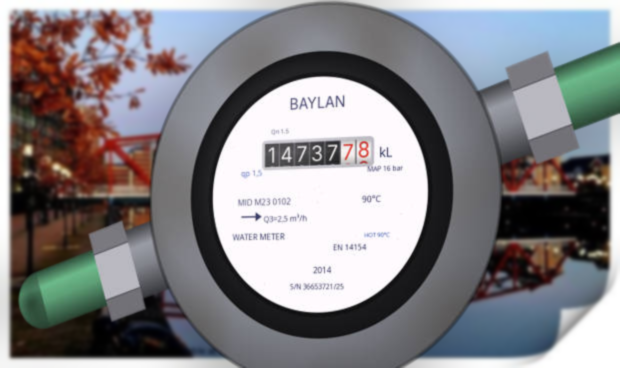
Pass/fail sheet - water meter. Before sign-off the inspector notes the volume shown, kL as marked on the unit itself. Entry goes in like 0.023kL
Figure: 14737.78kL
